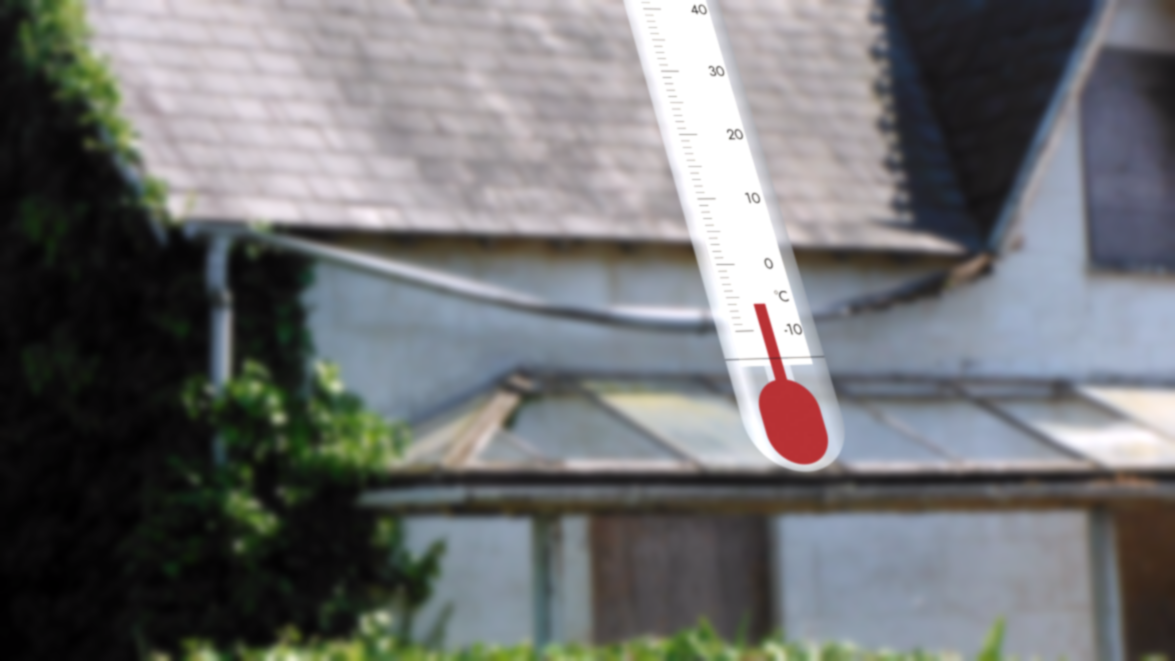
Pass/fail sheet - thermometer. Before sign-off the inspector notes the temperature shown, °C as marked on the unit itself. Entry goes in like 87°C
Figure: -6°C
